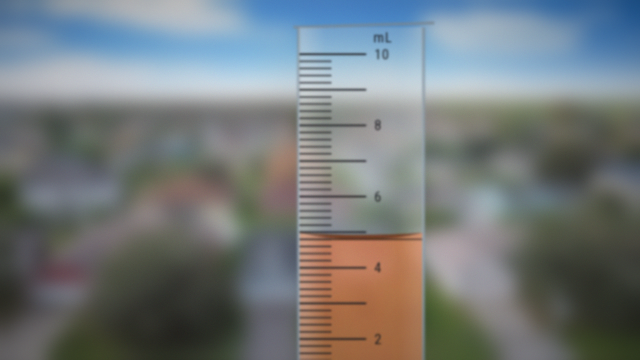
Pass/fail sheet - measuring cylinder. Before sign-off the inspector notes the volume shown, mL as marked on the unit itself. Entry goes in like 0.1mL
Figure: 4.8mL
